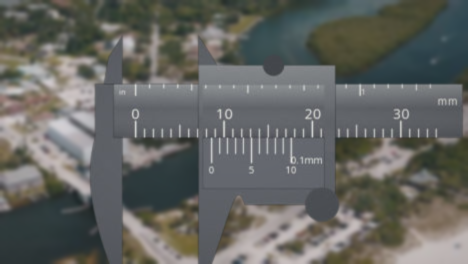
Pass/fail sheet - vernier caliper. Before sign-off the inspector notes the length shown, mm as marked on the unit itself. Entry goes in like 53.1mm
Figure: 8.6mm
